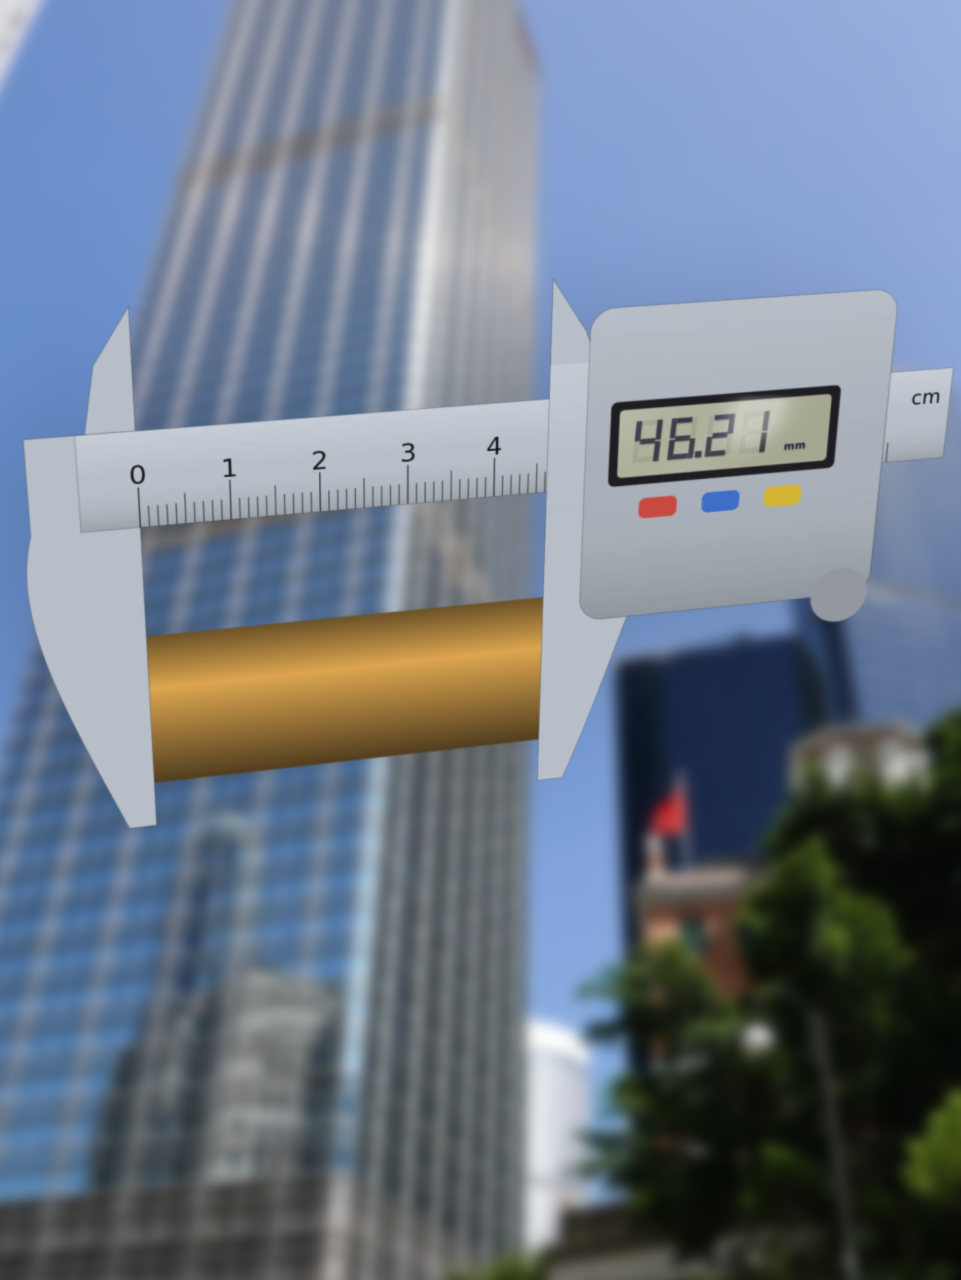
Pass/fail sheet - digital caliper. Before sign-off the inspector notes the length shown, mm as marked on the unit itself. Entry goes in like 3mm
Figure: 46.21mm
